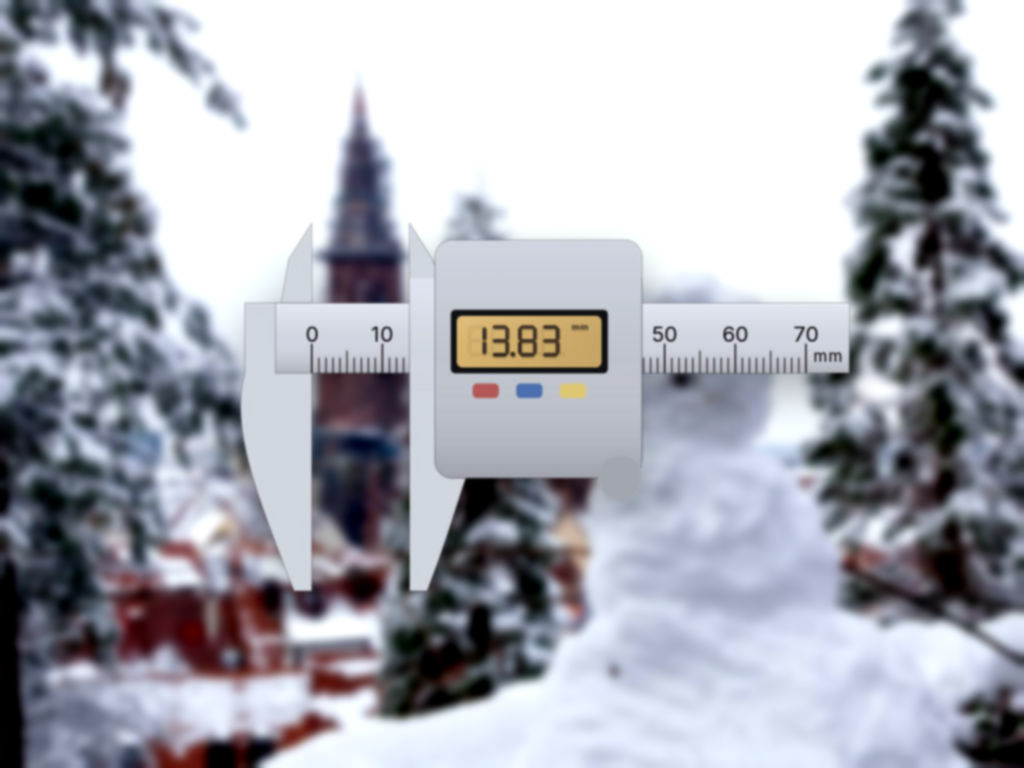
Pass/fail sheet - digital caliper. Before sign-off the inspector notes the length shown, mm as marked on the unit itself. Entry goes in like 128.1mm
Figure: 13.83mm
